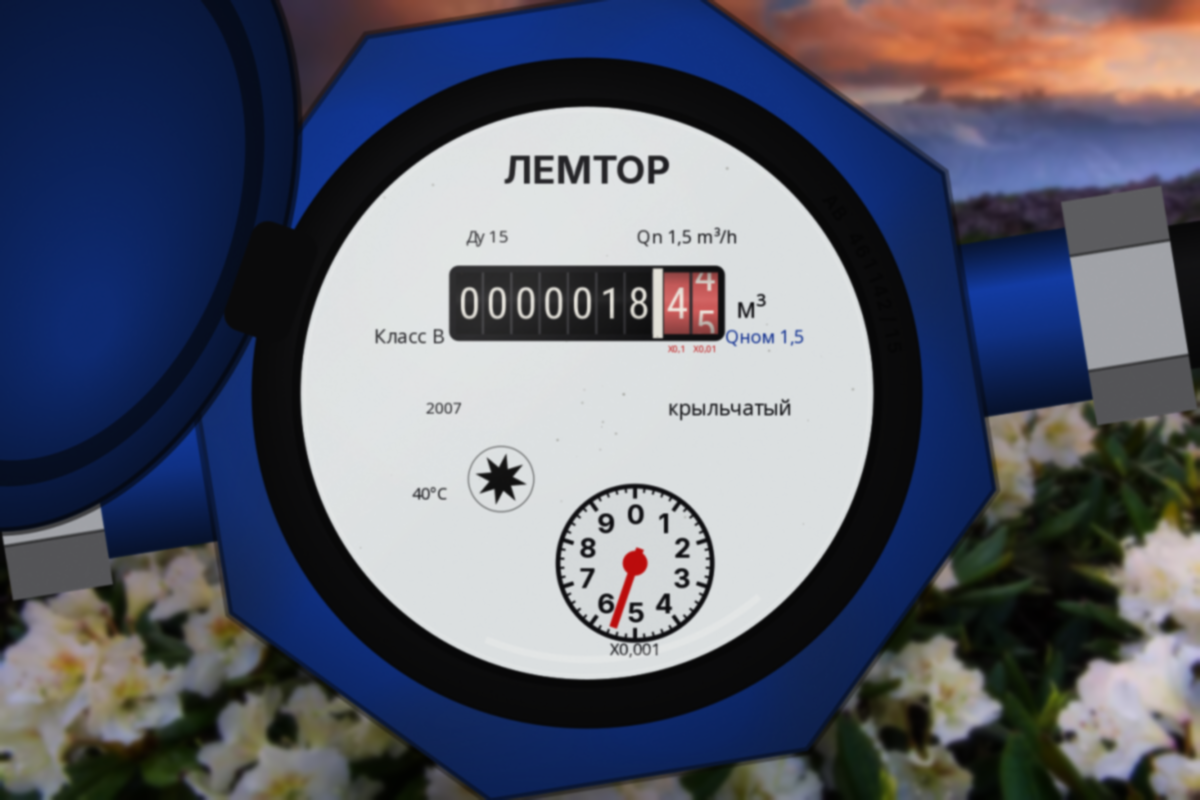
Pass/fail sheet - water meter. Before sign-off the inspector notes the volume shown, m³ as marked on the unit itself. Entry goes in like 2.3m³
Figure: 18.445m³
